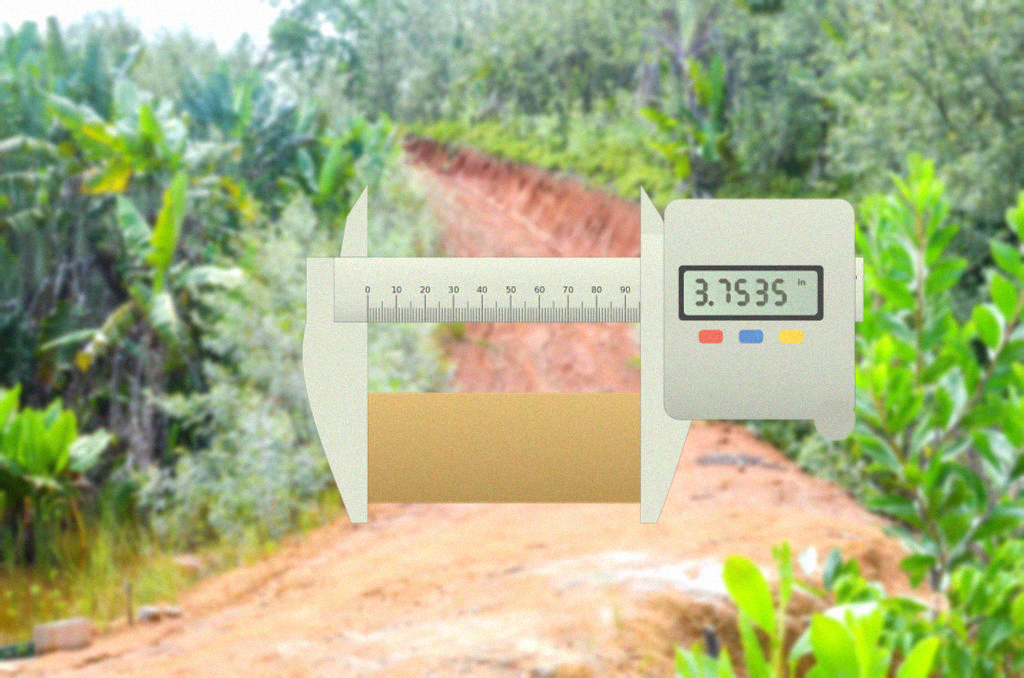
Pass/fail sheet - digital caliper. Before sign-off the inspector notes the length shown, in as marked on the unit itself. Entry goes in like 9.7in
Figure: 3.7535in
